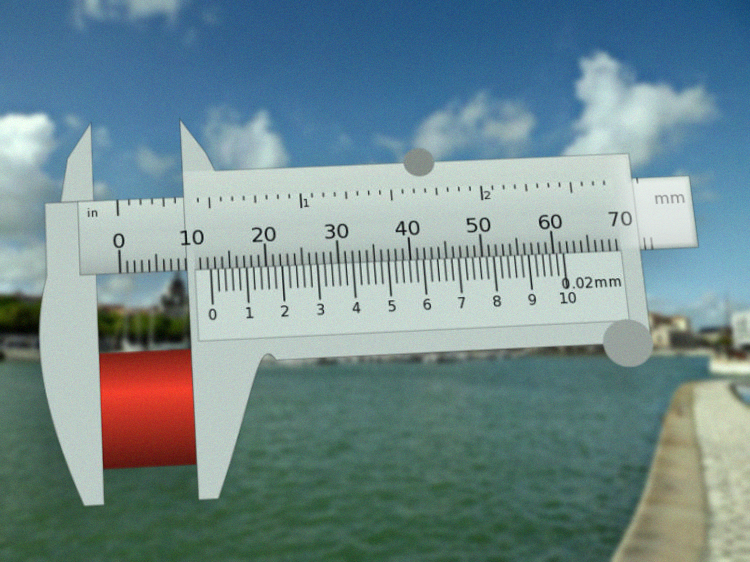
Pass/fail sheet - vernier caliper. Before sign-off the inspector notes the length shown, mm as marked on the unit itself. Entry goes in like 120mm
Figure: 12.4mm
